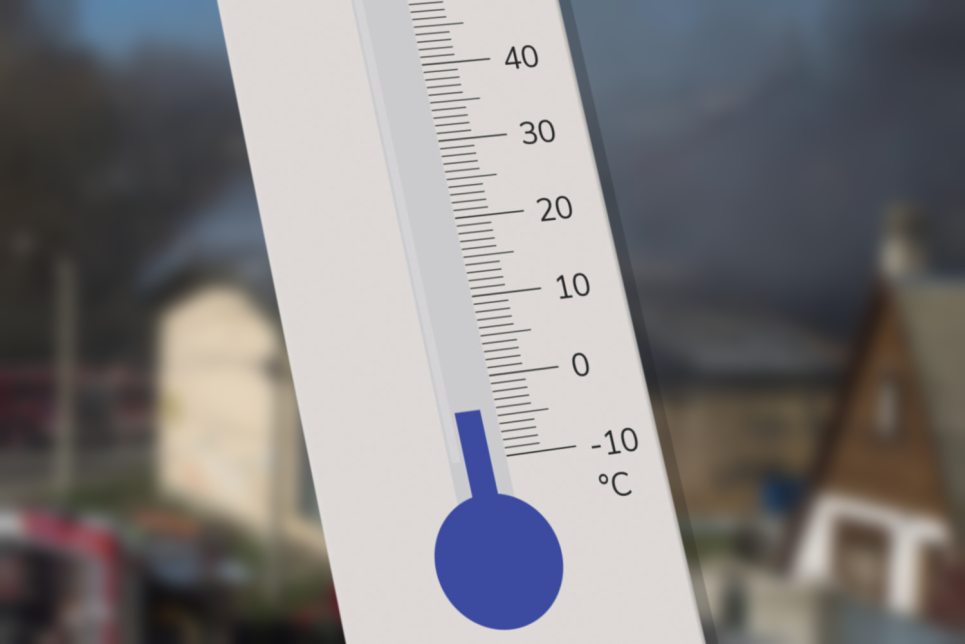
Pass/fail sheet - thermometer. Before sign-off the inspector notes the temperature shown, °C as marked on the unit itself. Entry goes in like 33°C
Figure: -4°C
